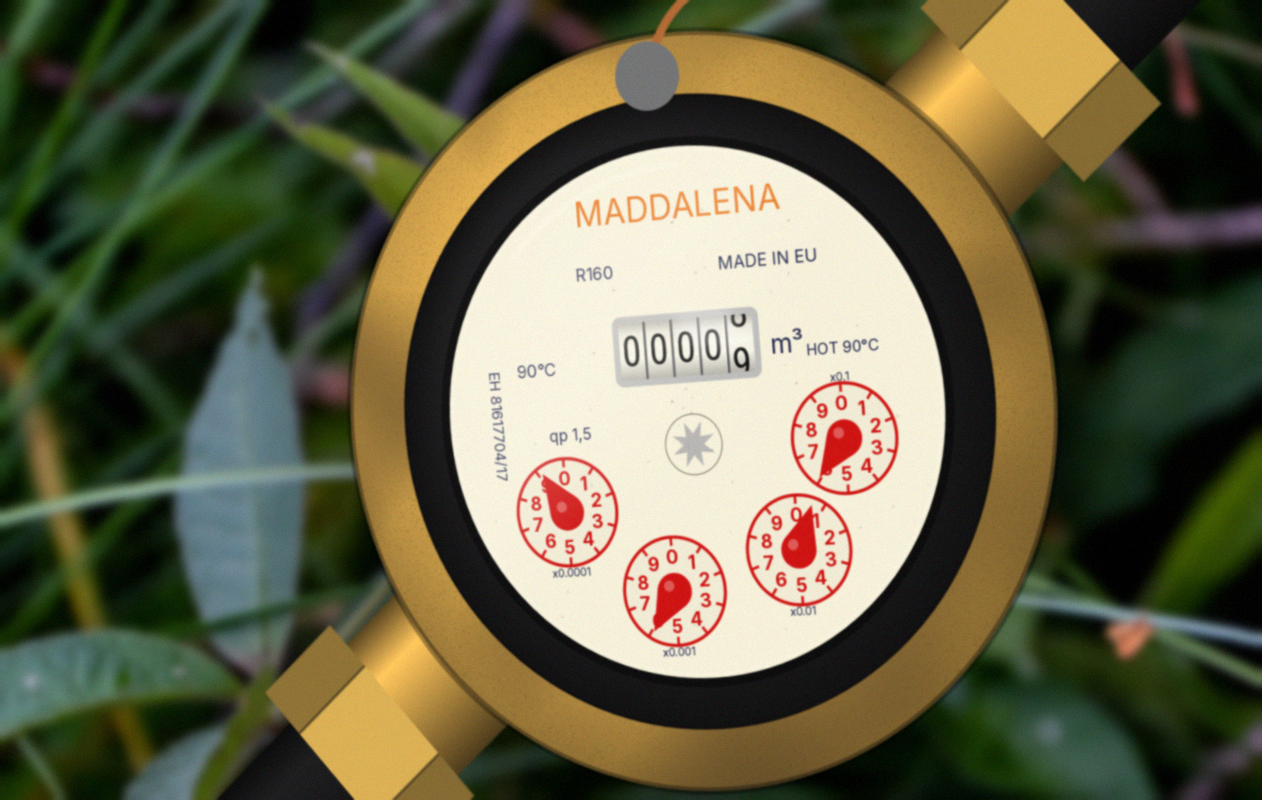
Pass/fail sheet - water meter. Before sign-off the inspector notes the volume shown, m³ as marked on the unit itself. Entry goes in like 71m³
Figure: 8.6059m³
